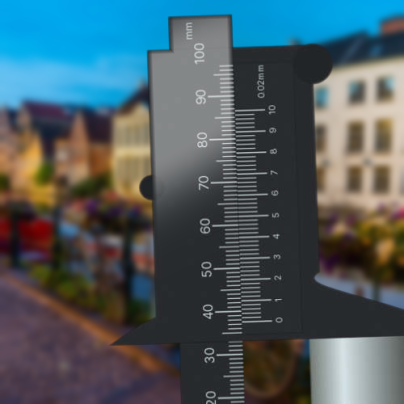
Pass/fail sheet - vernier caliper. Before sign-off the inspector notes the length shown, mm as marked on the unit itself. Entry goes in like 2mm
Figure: 37.5mm
